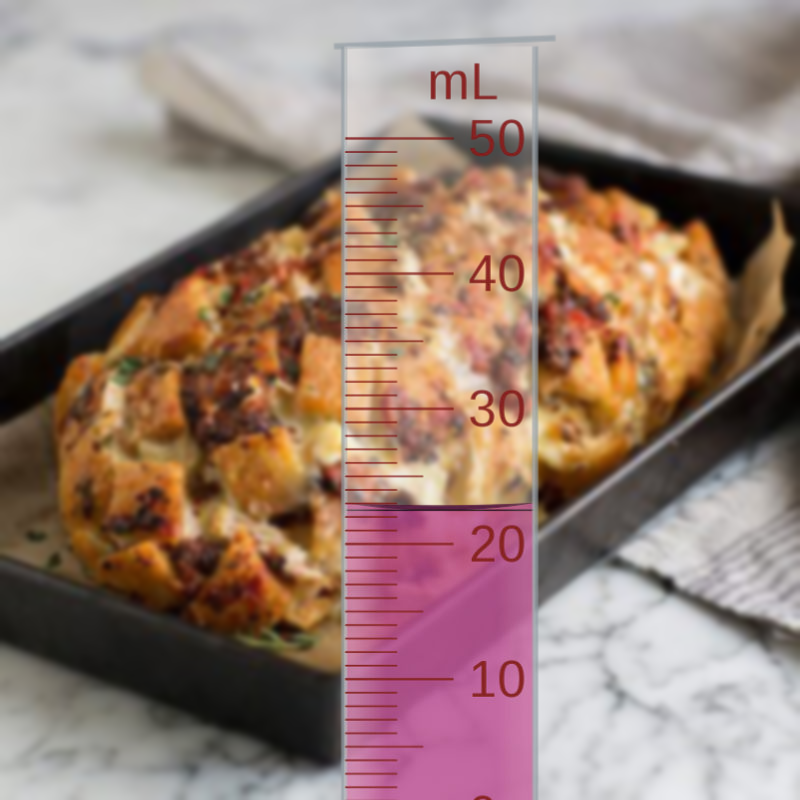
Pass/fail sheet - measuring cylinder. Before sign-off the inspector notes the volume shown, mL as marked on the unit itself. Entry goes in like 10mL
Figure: 22.5mL
